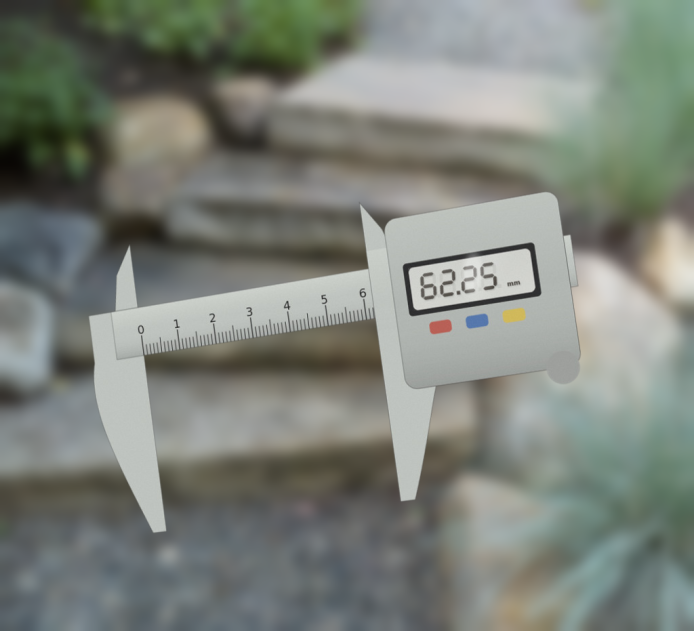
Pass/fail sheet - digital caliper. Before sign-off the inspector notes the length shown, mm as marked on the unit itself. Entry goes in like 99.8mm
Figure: 62.25mm
